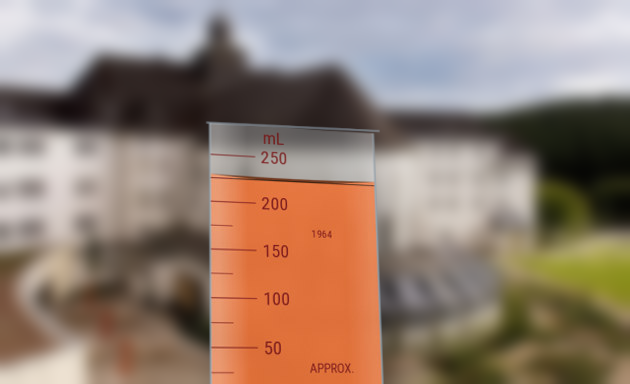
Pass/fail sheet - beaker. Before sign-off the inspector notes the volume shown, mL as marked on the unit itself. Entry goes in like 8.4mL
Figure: 225mL
